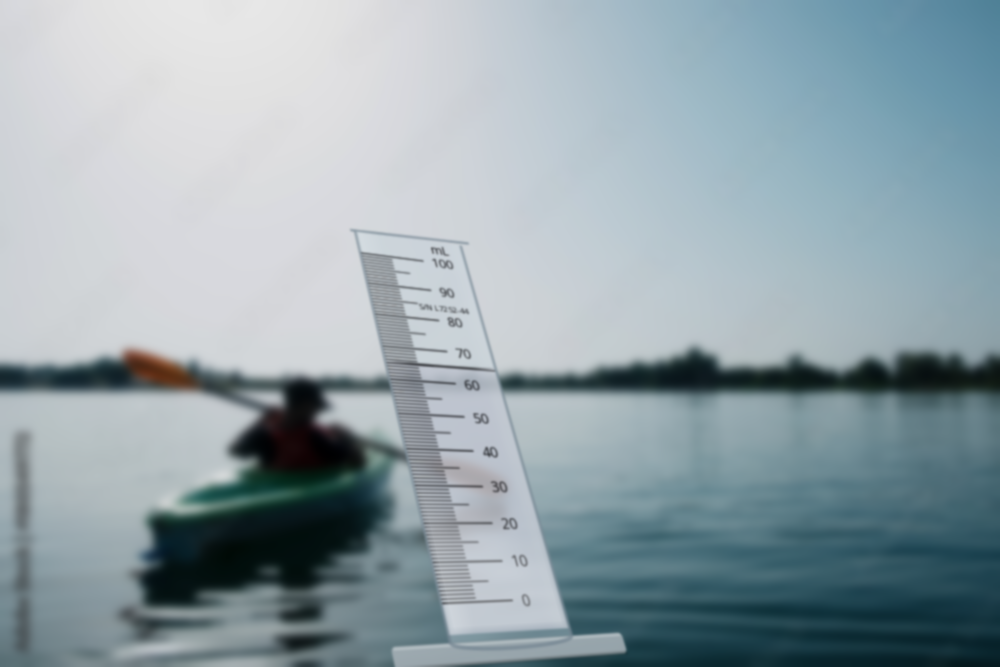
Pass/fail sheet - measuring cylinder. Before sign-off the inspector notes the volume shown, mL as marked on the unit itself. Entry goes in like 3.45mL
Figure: 65mL
